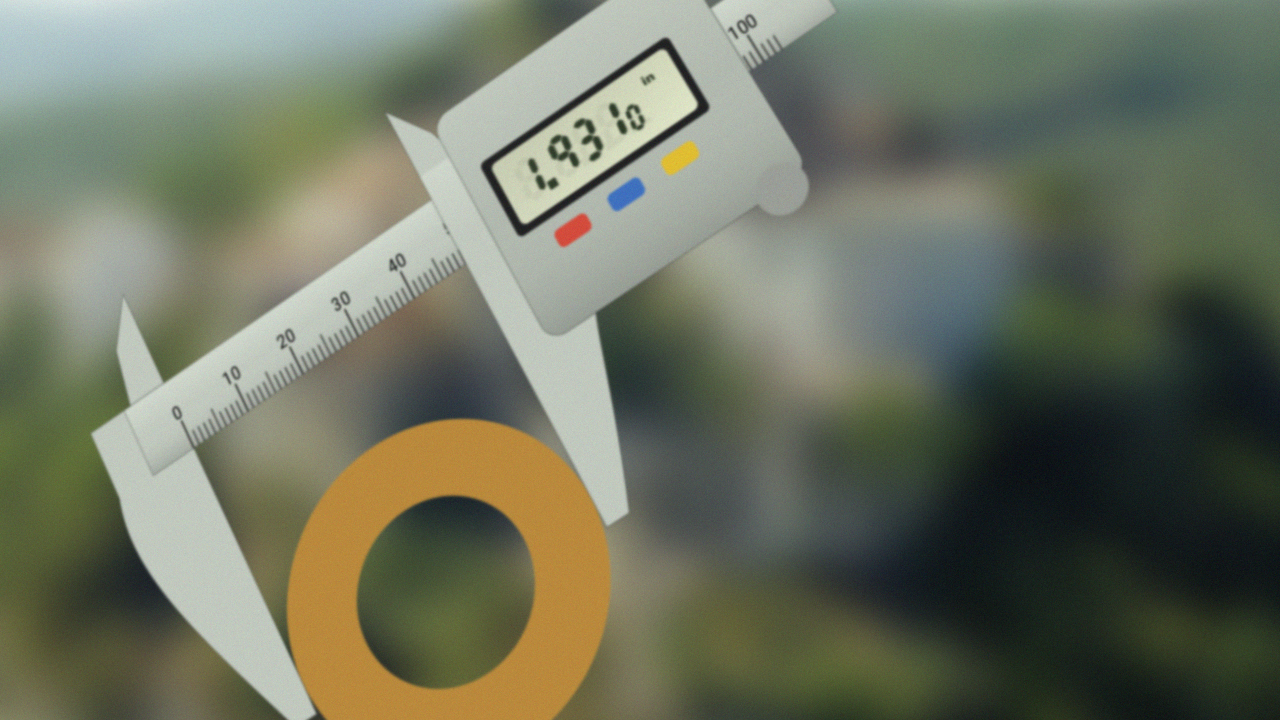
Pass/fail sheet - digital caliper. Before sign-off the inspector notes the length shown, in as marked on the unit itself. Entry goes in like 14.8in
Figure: 1.9310in
